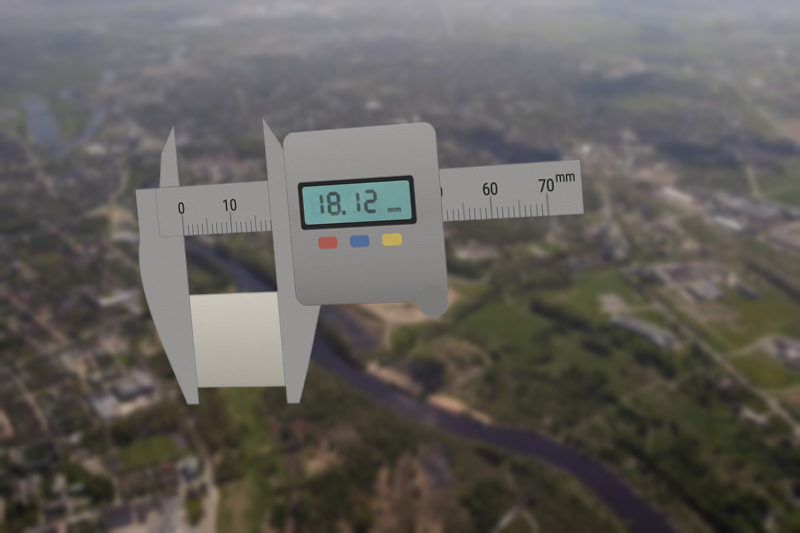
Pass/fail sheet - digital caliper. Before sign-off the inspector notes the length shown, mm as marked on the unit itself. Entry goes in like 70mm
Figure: 18.12mm
